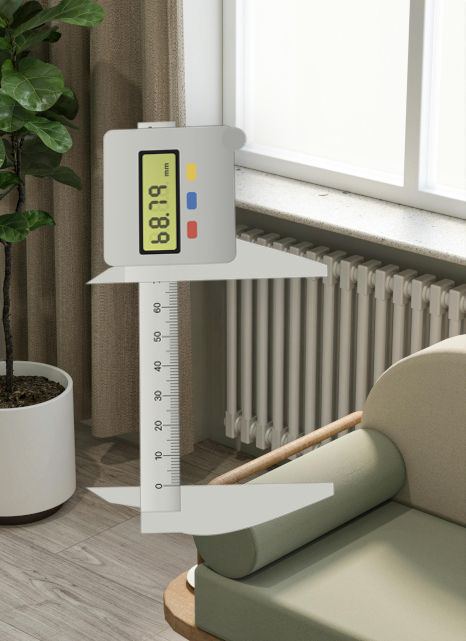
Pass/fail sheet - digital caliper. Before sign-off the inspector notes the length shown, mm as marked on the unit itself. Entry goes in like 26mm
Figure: 68.79mm
